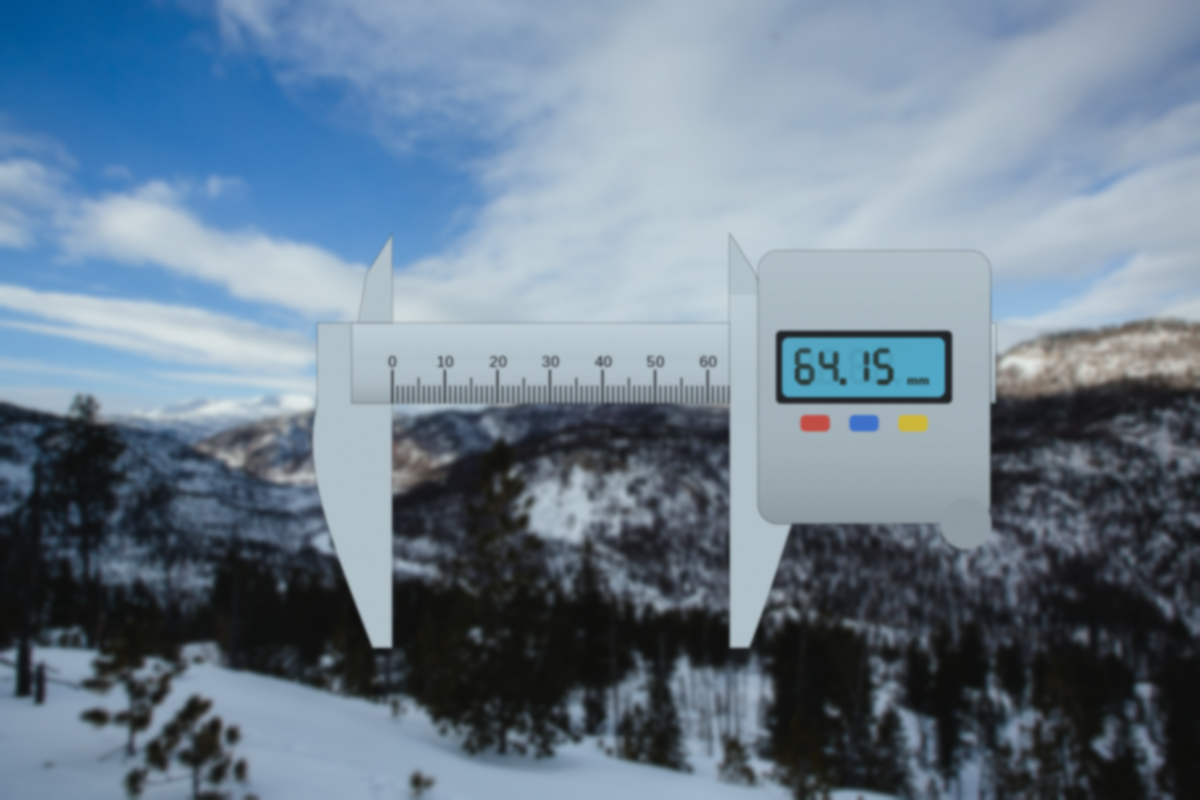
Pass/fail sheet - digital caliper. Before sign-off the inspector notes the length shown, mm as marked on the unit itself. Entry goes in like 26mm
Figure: 64.15mm
